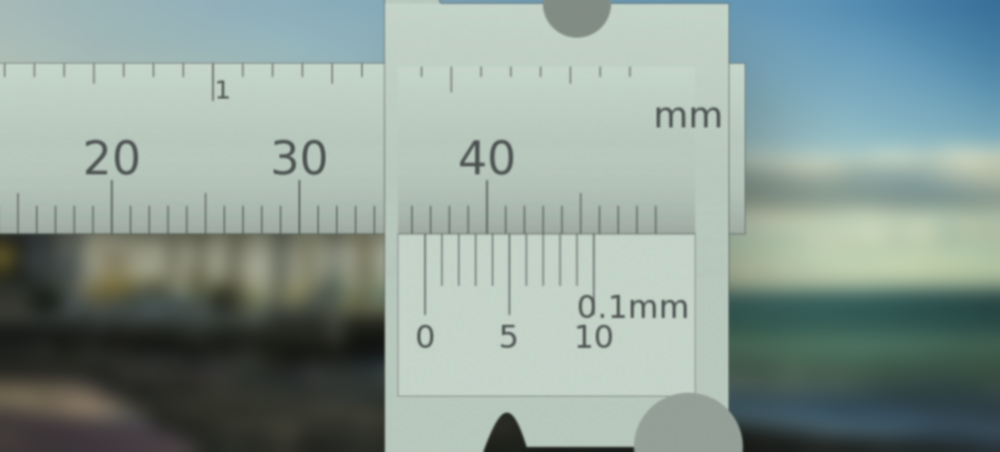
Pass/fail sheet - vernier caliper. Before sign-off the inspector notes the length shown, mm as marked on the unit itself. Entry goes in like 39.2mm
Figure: 36.7mm
